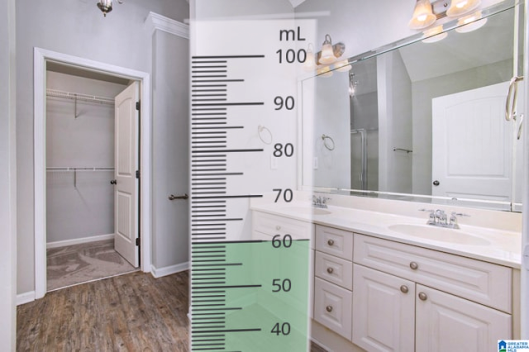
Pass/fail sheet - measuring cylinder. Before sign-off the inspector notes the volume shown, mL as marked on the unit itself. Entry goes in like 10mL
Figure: 60mL
